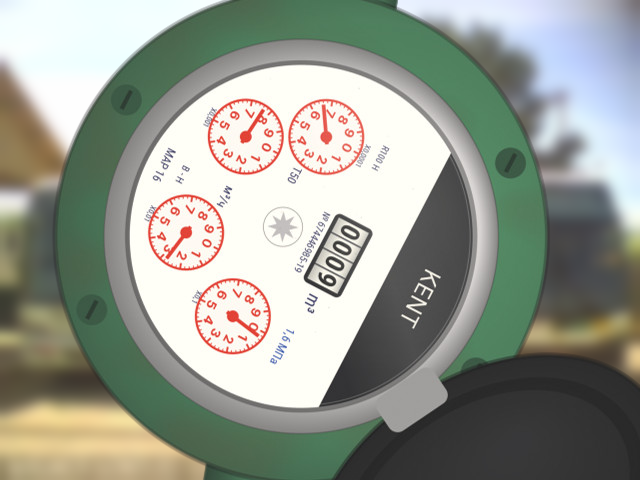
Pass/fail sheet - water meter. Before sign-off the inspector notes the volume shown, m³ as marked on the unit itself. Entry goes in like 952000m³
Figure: 9.0276m³
